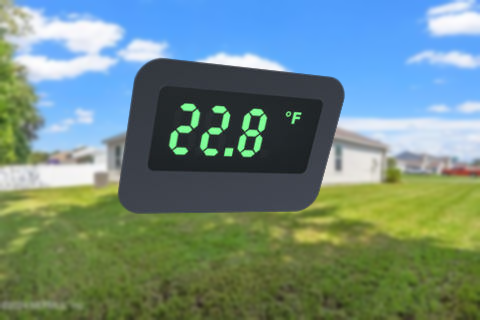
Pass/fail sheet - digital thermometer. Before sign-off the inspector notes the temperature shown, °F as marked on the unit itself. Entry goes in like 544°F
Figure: 22.8°F
